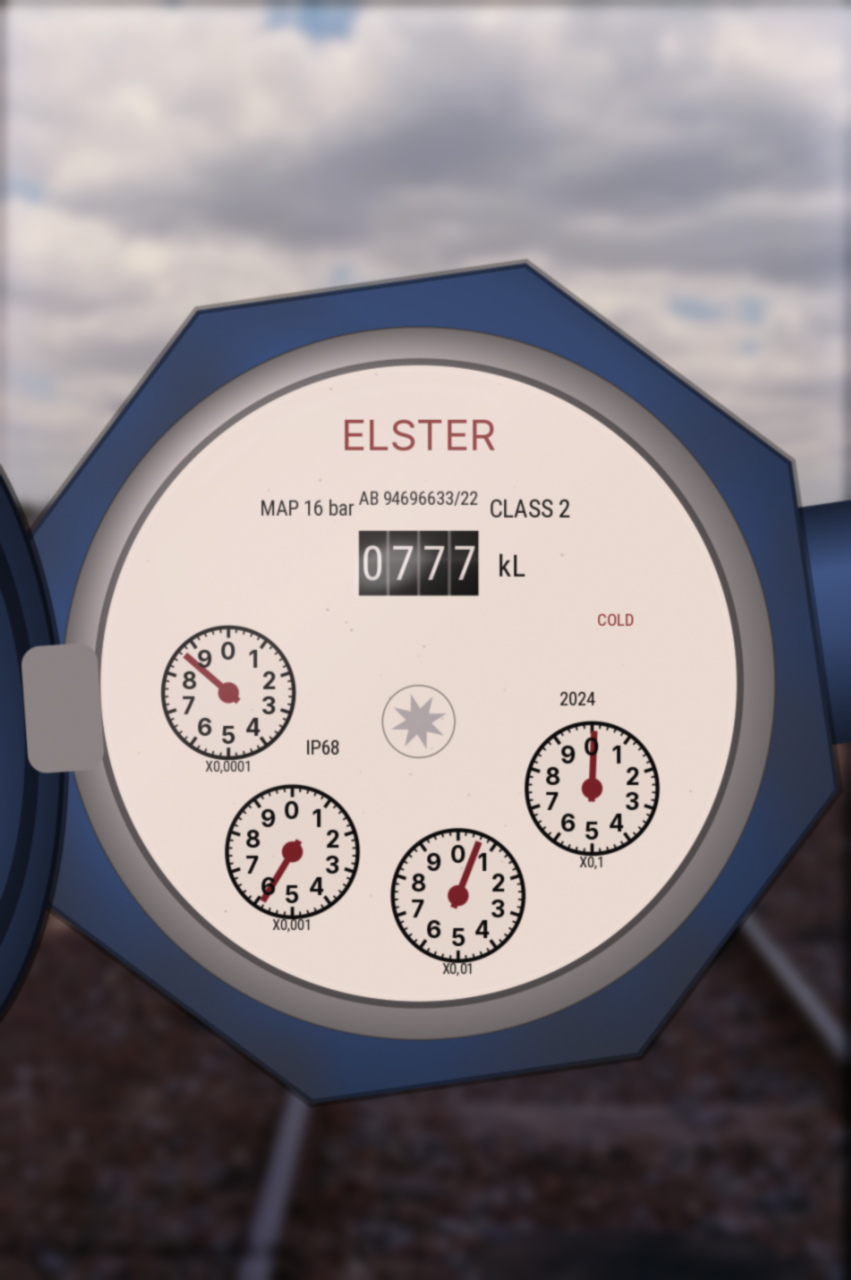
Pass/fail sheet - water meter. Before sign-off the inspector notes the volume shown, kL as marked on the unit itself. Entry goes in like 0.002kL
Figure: 777.0058kL
